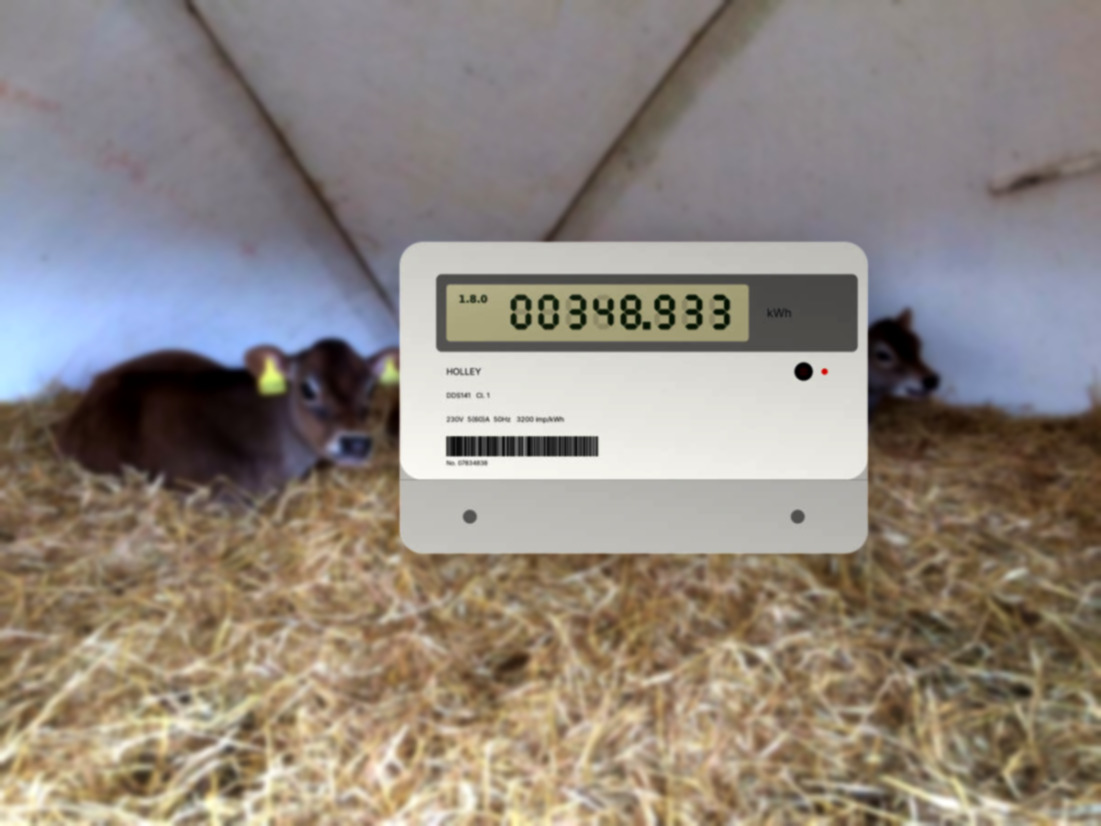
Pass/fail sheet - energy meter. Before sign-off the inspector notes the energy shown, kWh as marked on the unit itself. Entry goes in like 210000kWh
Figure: 348.933kWh
